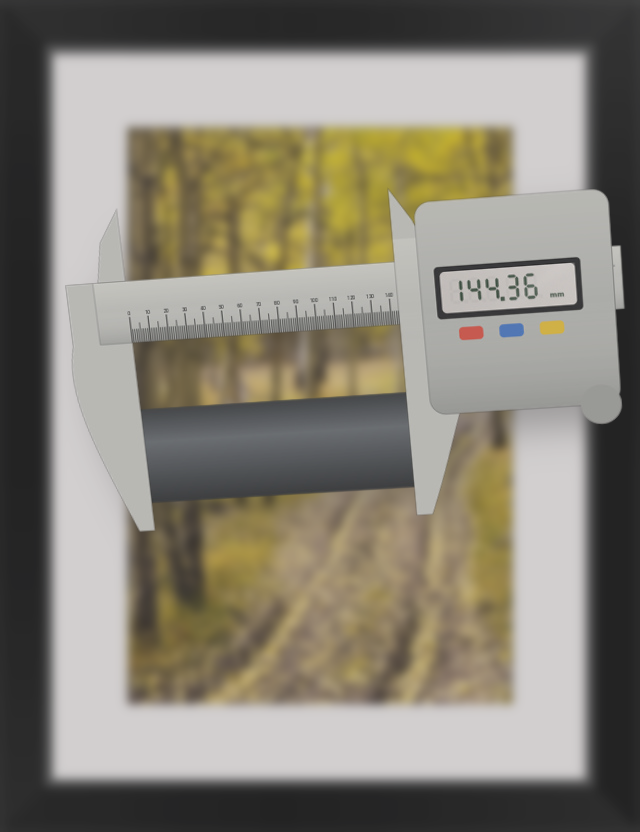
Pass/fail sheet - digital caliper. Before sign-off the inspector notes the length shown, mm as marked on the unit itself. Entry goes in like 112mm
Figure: 144.36mm
